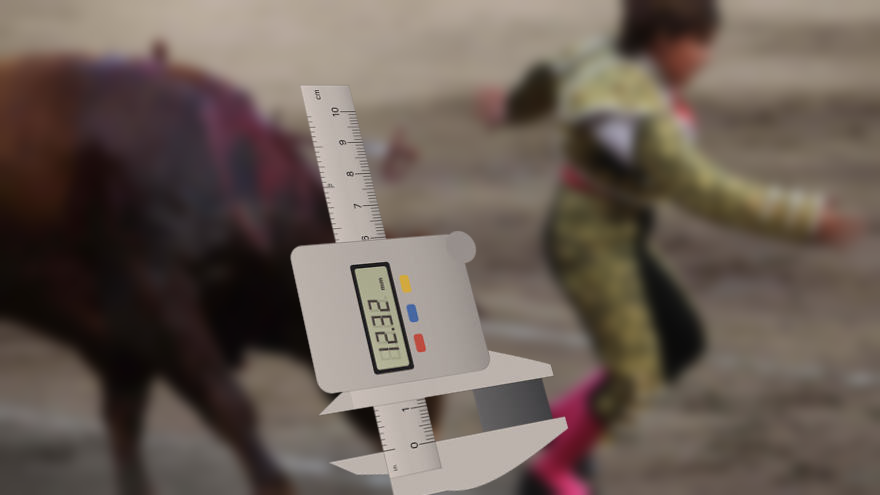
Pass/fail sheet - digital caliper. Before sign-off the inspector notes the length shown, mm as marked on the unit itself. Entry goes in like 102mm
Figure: 12.32mm
